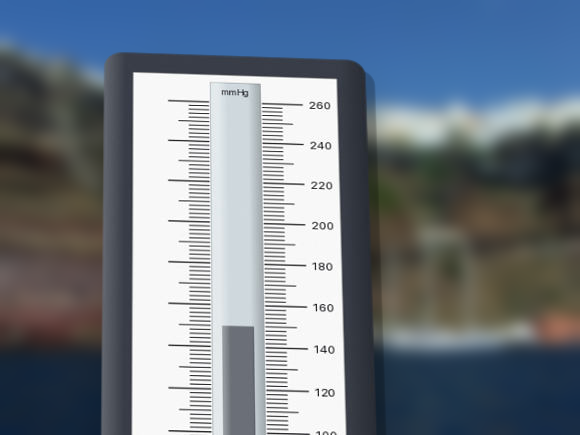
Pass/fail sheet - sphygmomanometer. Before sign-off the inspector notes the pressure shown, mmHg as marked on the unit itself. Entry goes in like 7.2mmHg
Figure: 150mmHg
